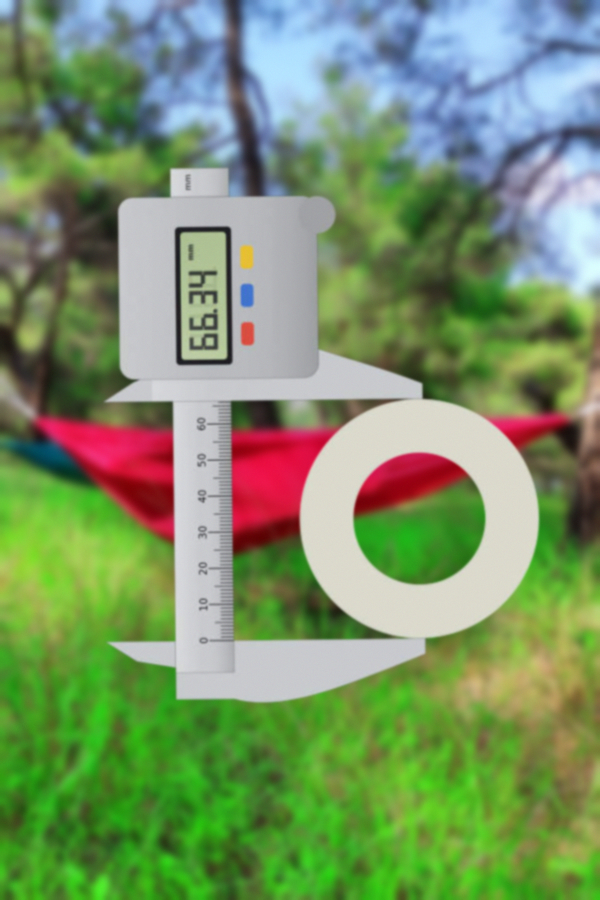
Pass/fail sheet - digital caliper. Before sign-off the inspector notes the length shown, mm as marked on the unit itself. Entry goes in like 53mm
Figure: 66.34mm
